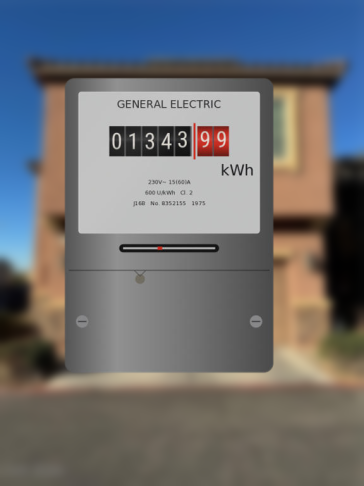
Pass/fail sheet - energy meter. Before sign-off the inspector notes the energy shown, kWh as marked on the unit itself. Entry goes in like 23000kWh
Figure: 1343.99kWh
